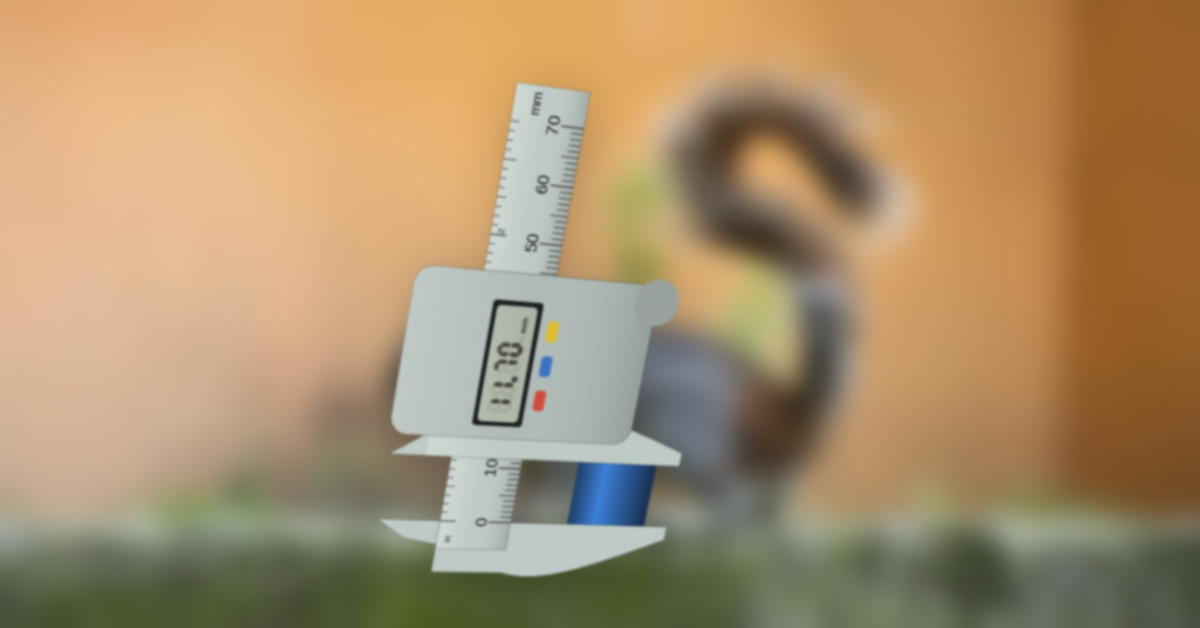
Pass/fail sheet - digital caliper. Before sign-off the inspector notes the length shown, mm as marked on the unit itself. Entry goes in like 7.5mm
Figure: 11.70mm
